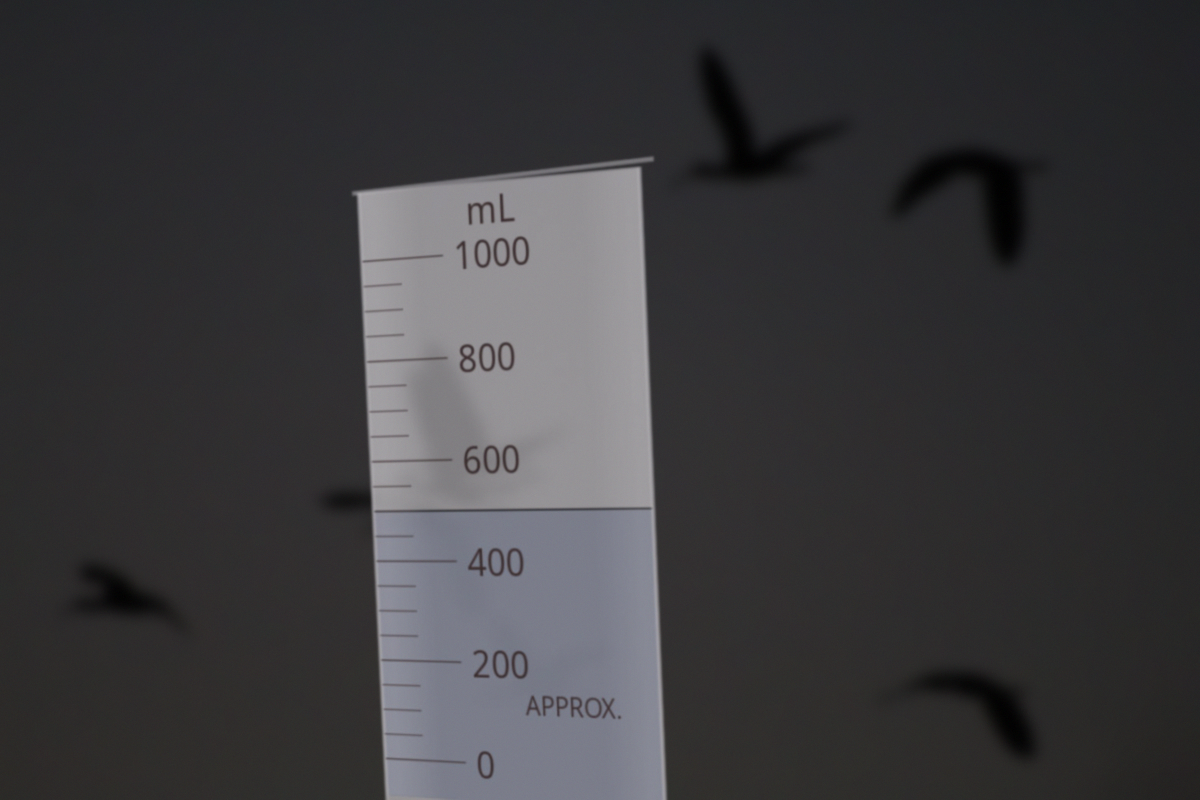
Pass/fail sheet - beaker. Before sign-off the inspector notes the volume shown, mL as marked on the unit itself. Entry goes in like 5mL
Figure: 500mL
